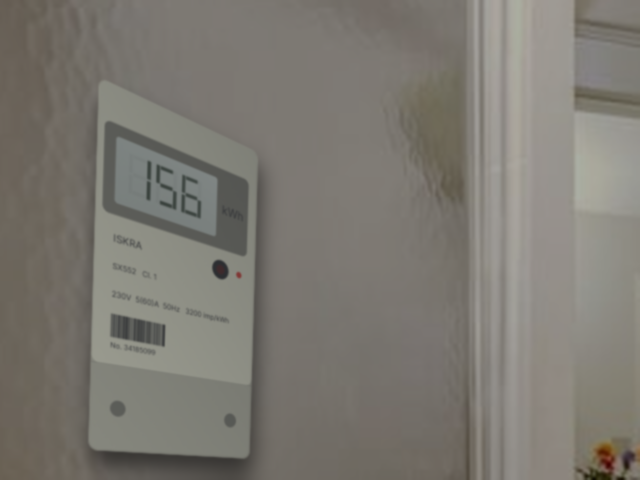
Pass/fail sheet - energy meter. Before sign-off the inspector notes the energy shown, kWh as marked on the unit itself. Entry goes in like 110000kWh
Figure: 156kWh
